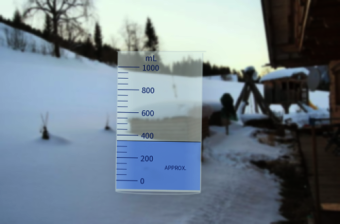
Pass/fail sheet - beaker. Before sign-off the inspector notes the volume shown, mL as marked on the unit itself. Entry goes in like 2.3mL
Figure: 350mL
